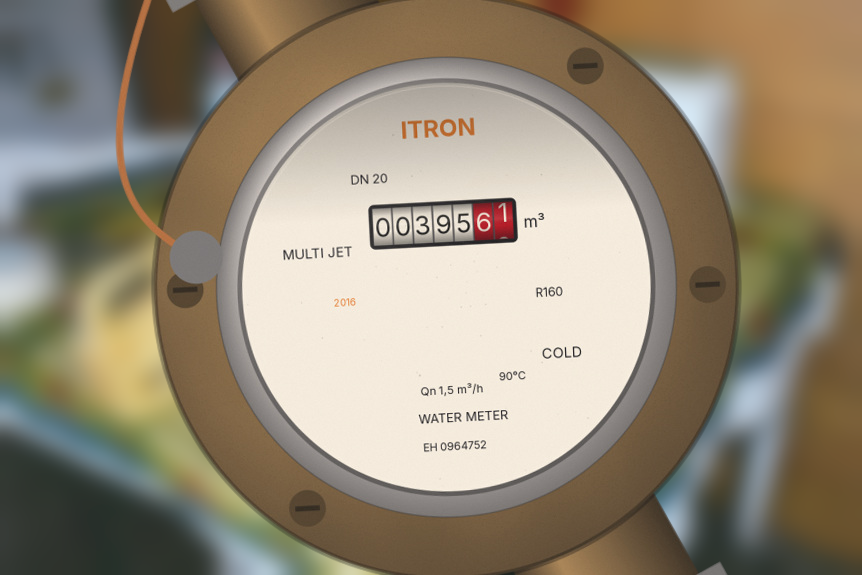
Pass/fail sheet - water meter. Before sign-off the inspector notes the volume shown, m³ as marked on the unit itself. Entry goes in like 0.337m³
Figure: 395.61m³
